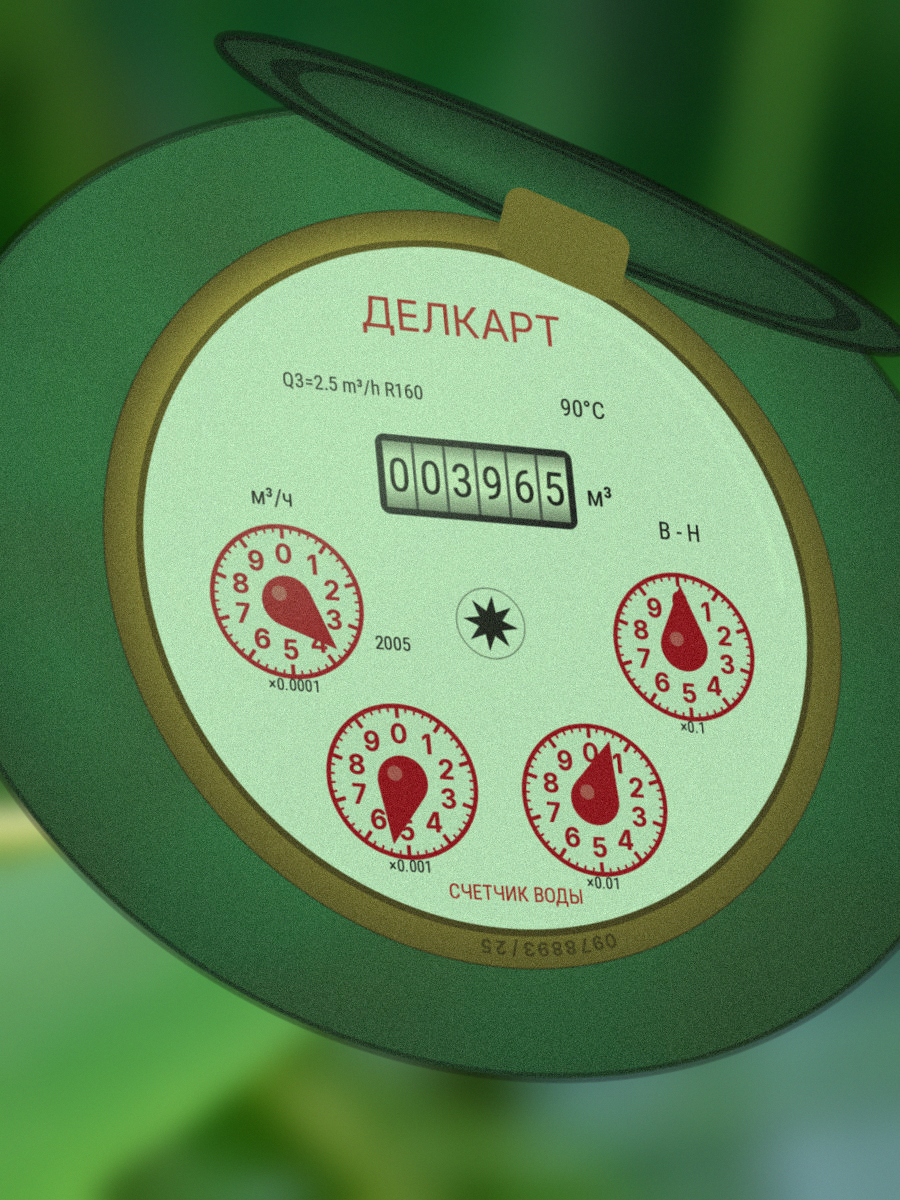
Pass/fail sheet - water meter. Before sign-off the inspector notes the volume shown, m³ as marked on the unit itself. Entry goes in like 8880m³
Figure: 3965.0053m³
